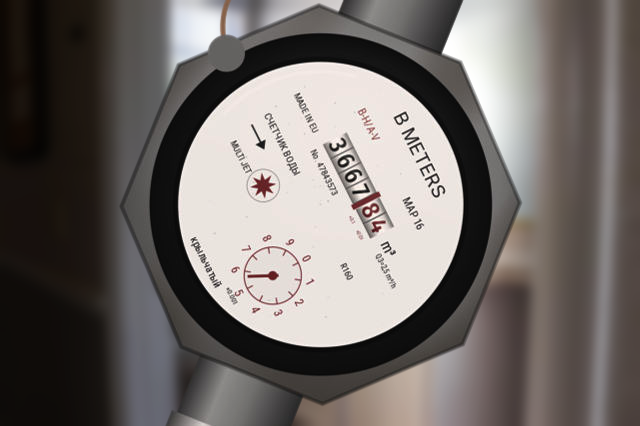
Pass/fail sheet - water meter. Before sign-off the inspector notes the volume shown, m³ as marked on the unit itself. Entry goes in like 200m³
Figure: 3667.845m³
